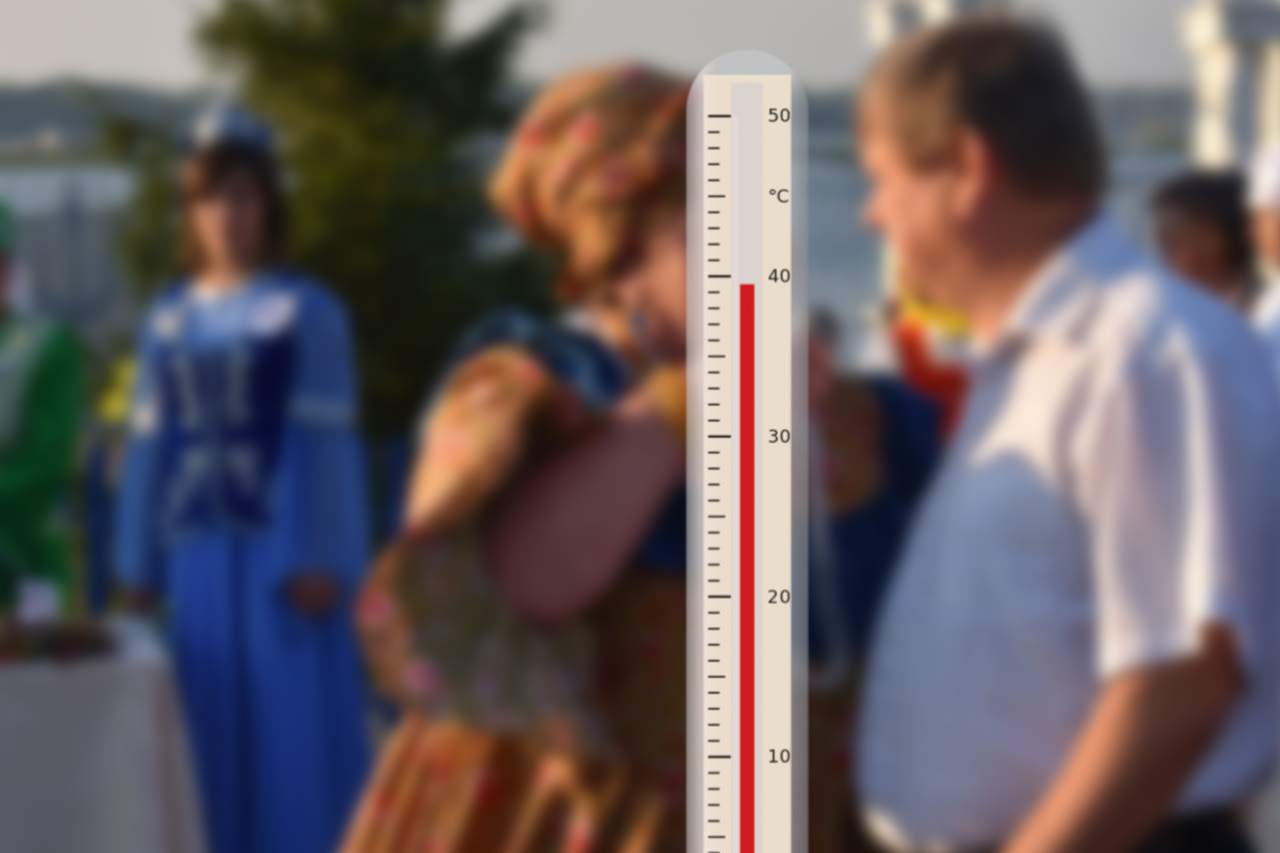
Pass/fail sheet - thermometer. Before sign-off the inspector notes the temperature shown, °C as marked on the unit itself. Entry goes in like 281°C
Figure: 39.5°C
